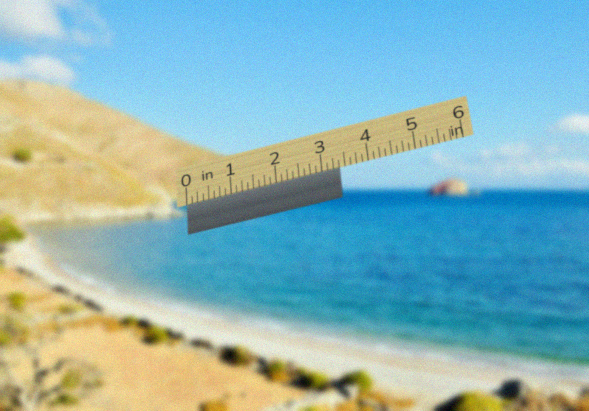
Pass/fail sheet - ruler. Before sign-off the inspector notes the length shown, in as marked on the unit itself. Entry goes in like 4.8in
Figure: 3.375in
